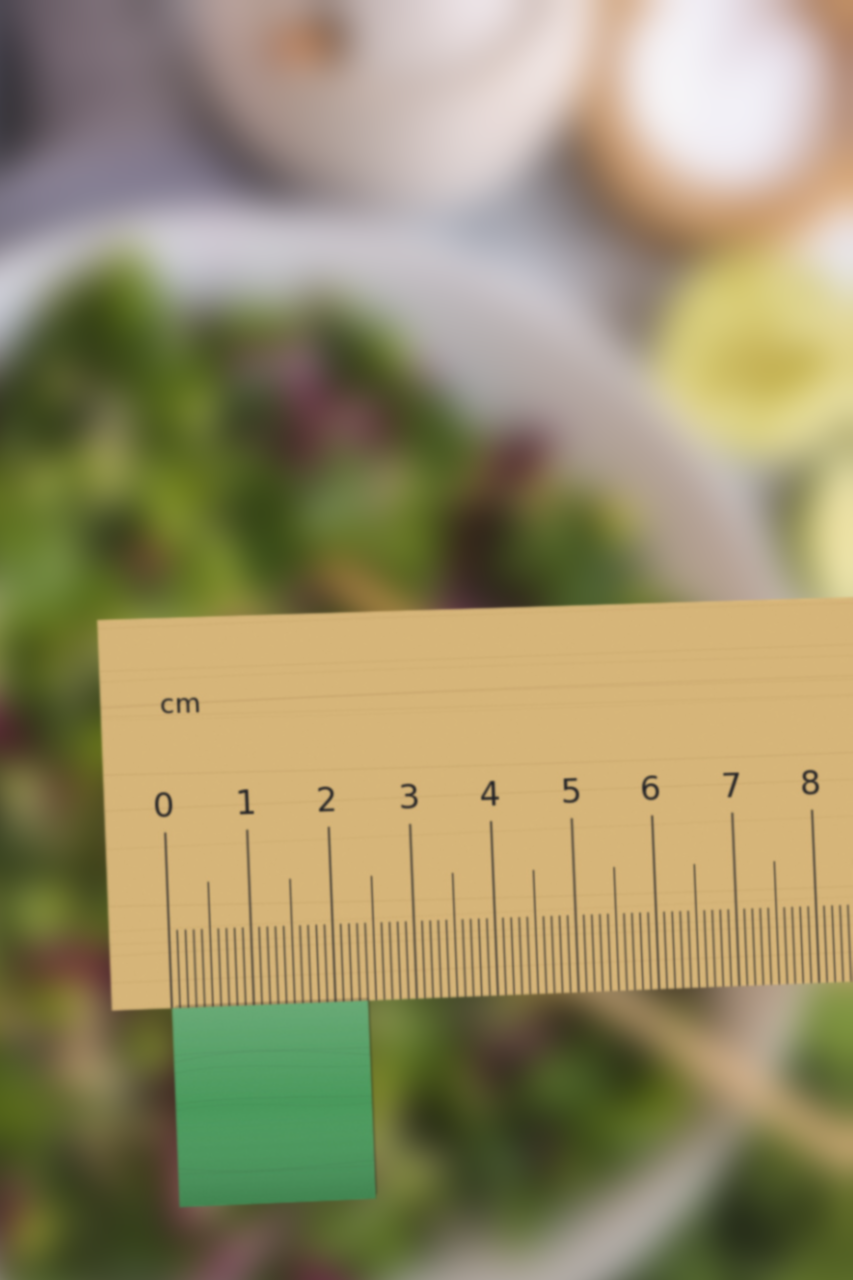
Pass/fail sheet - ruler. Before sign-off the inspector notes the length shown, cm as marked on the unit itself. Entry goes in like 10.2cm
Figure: 2.4cm
